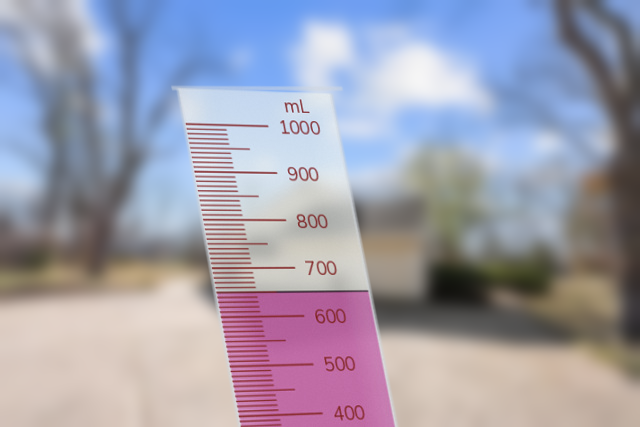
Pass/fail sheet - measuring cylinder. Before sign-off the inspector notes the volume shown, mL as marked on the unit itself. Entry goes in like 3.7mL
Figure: 650mL
